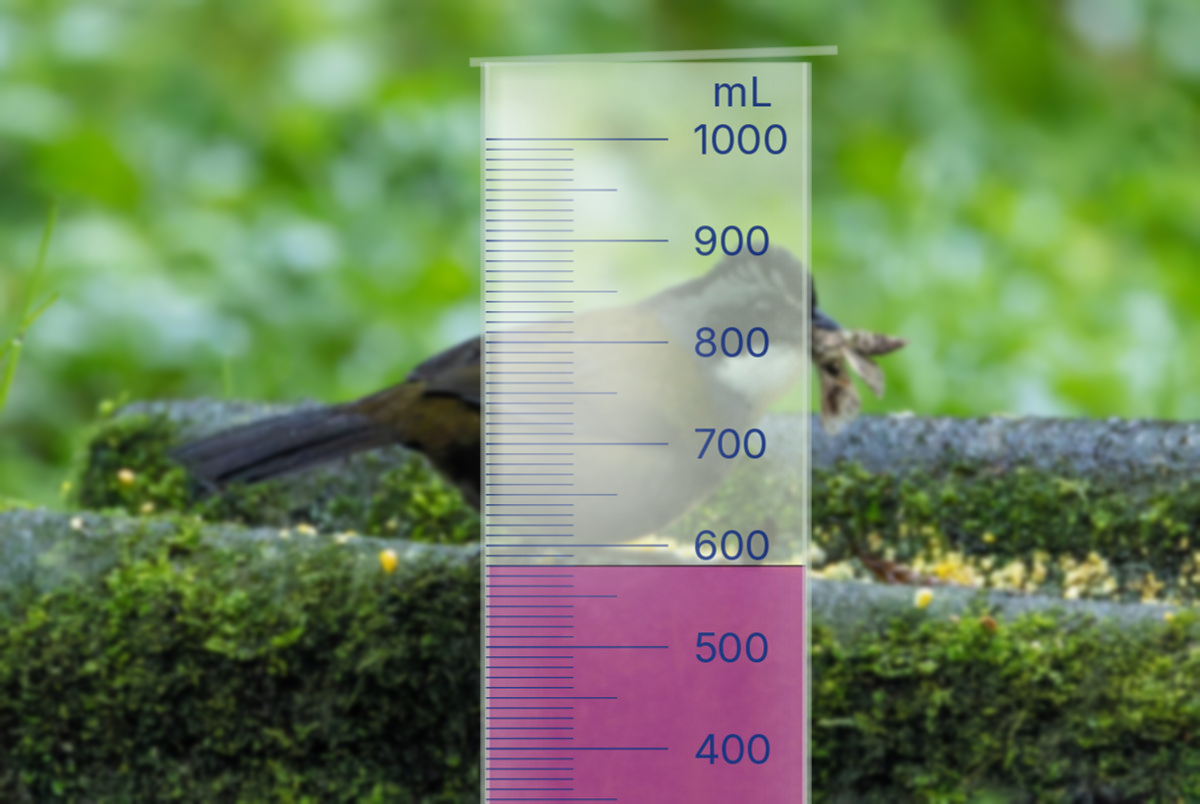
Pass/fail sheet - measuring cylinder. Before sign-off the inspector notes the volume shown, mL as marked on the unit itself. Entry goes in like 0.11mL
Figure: 580mL
